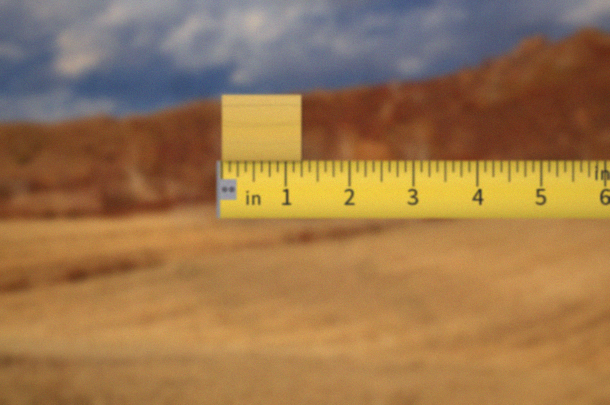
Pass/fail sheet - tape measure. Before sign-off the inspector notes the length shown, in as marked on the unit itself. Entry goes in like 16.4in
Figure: 1.25in
